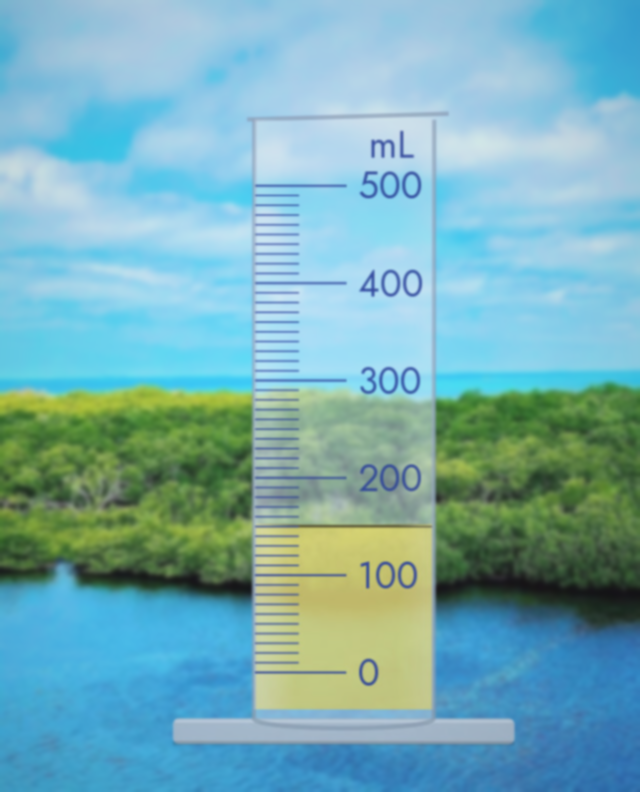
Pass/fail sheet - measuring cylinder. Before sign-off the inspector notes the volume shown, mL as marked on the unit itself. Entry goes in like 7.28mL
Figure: 150mL
